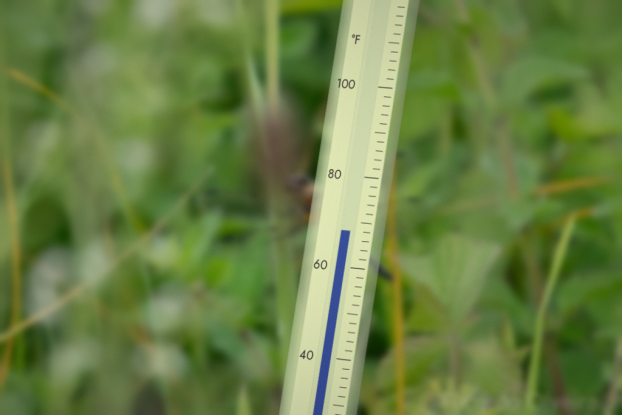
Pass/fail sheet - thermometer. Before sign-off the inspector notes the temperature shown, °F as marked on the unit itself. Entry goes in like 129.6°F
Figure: 68°F
